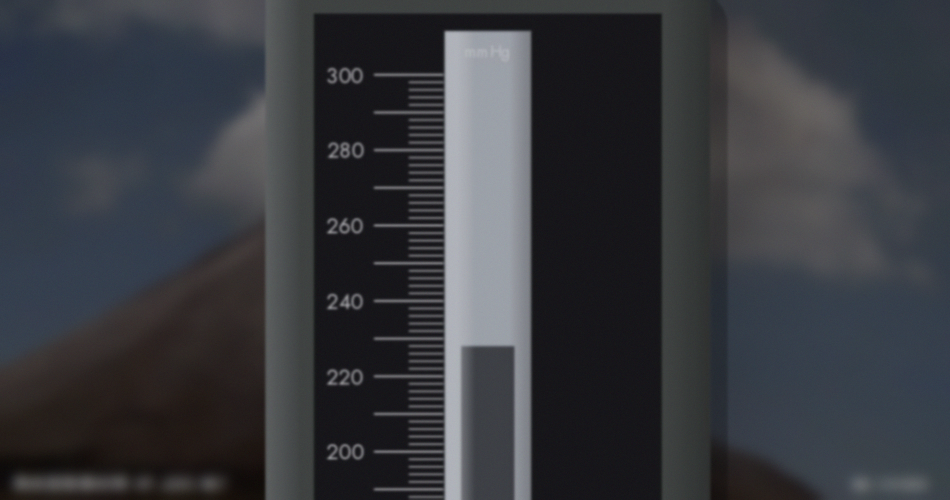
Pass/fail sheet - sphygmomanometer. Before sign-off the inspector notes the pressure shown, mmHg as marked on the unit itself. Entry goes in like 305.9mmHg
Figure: 228mmHg
